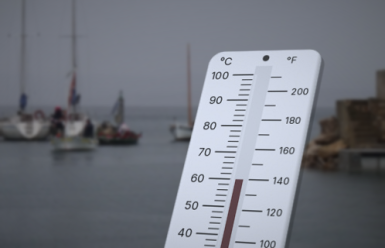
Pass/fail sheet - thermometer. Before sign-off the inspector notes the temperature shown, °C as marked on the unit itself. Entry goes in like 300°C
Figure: 60°C
